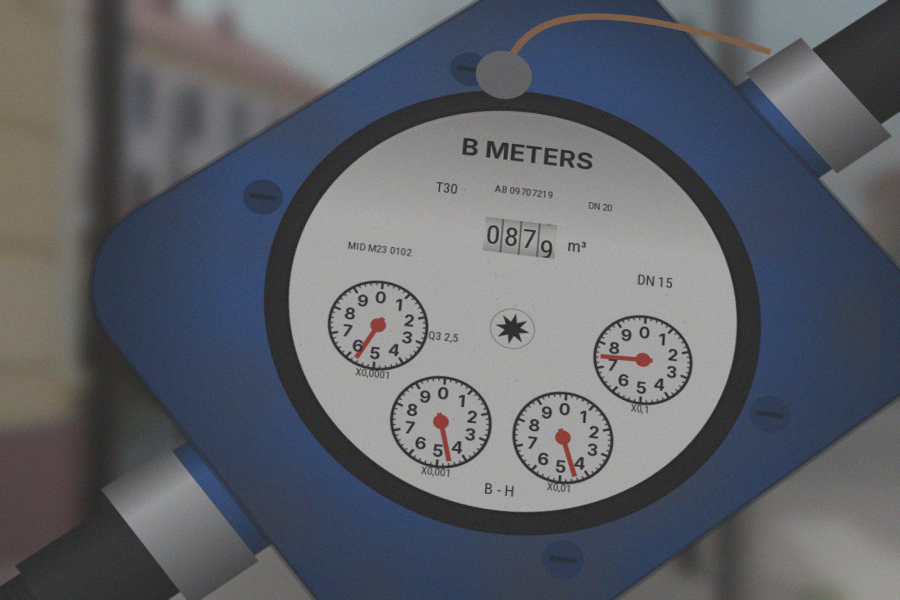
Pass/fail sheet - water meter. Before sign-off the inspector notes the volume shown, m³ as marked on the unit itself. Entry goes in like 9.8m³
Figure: 878.7445m³
